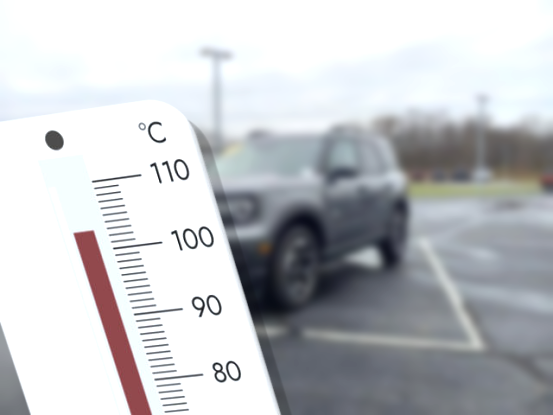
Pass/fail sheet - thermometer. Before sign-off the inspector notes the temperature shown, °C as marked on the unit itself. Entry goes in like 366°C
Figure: 103°C
